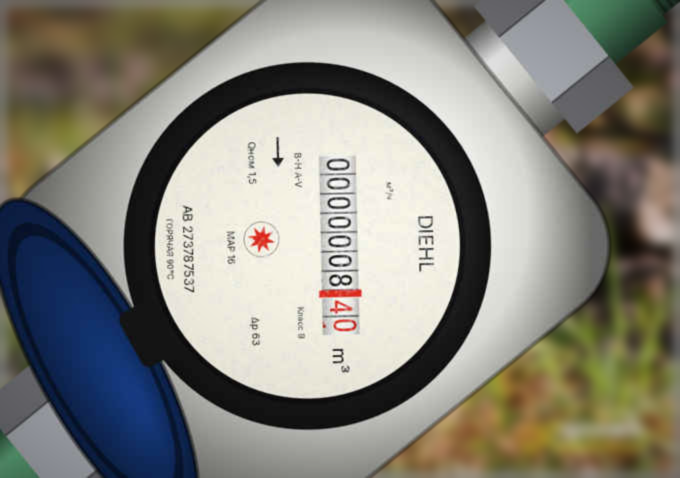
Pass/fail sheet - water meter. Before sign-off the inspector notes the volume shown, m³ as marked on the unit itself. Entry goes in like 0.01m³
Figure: 8.40m³
